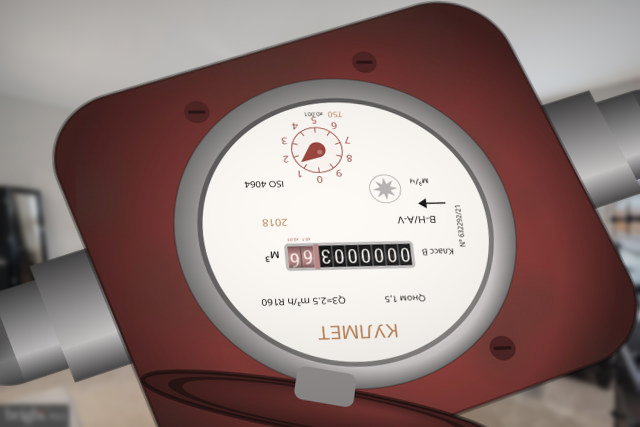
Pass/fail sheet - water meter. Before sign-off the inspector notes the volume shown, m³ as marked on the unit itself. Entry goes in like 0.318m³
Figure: 3.661m³
